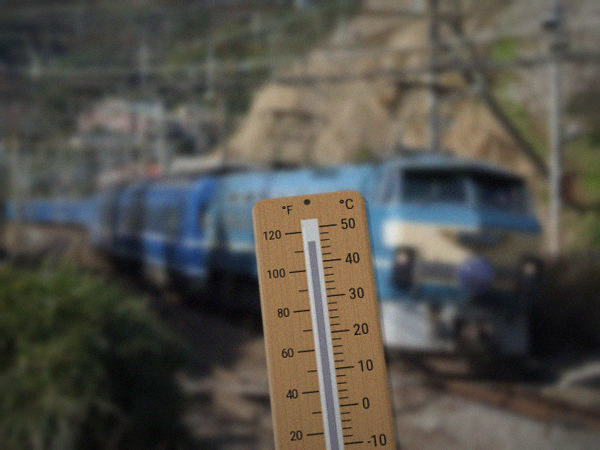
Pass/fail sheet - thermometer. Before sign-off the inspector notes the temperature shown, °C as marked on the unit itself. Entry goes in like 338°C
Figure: 46°C
